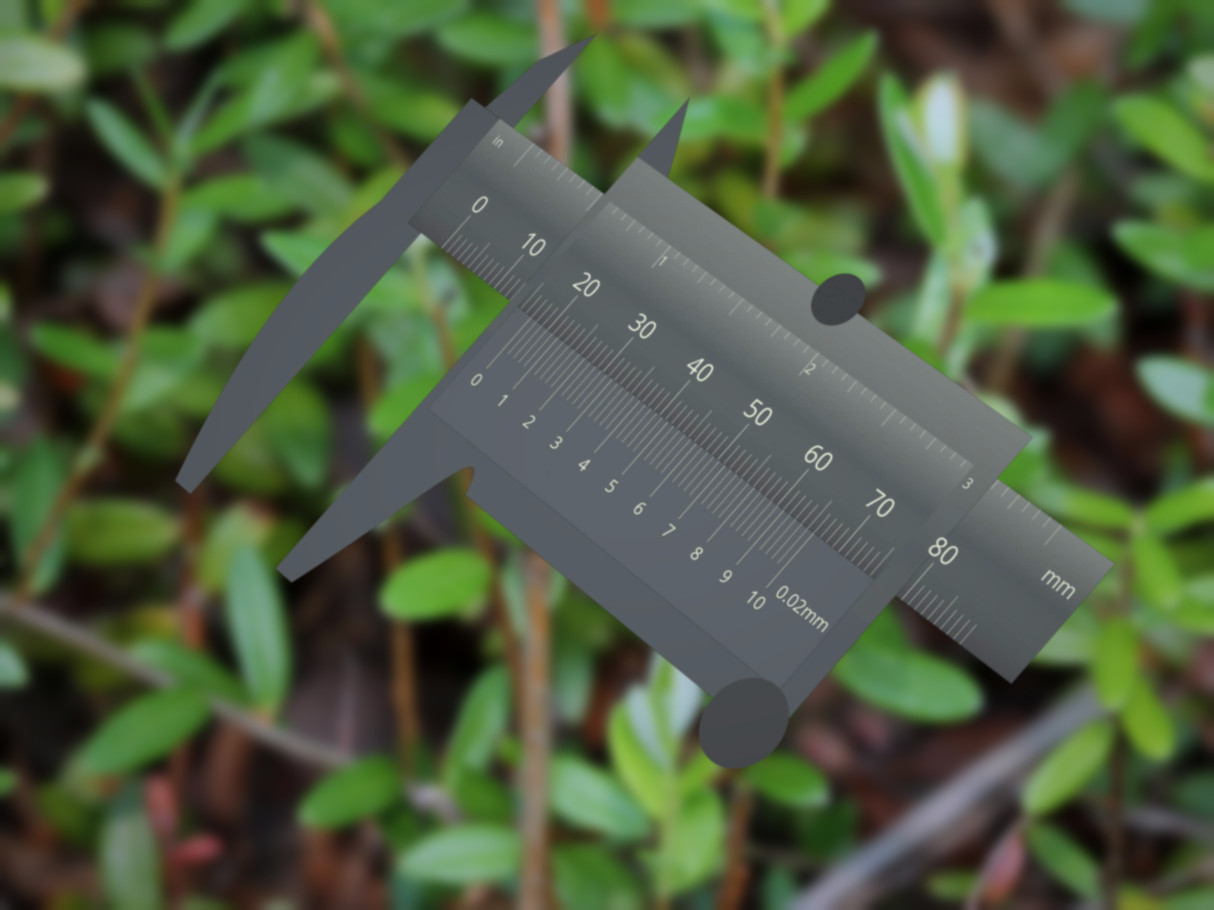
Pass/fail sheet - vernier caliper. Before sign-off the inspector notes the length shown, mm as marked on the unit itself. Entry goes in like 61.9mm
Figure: 17.0mm
